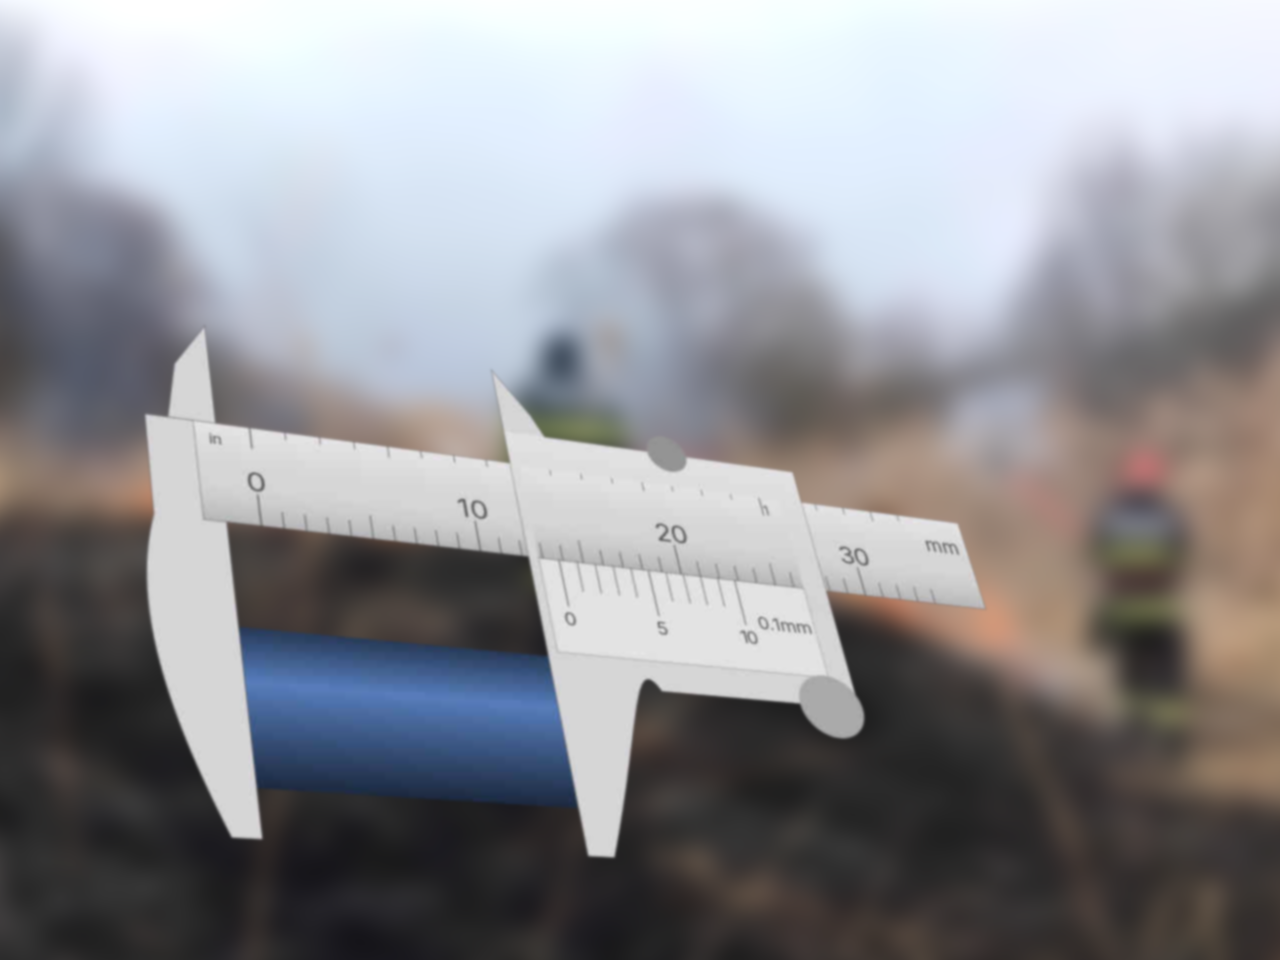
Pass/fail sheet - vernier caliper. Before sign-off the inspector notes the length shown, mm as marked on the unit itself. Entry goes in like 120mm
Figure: 13.8mm
